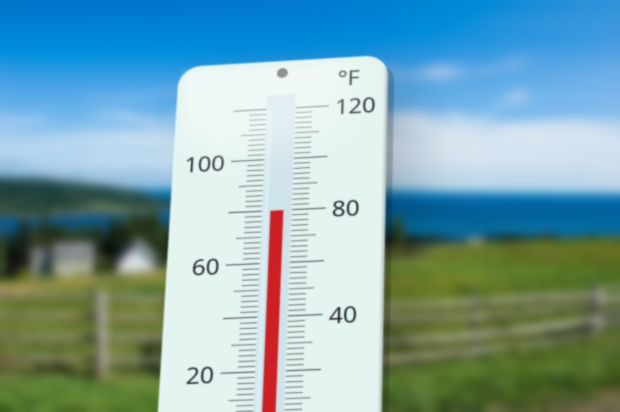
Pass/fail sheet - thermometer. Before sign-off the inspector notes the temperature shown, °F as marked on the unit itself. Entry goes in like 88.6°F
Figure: 80°F
